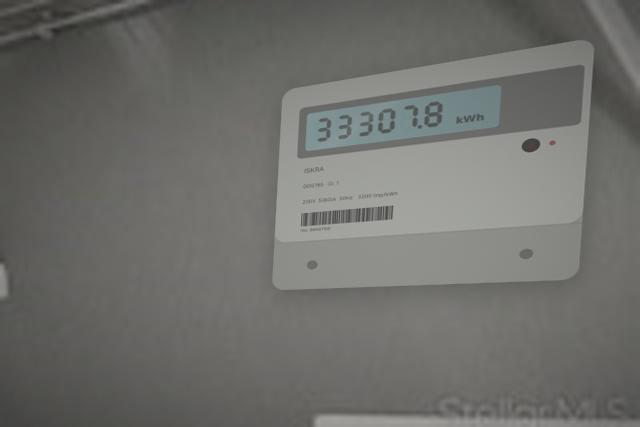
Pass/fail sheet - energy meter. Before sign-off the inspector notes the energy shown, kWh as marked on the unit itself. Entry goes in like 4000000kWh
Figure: 33307.8kWh
